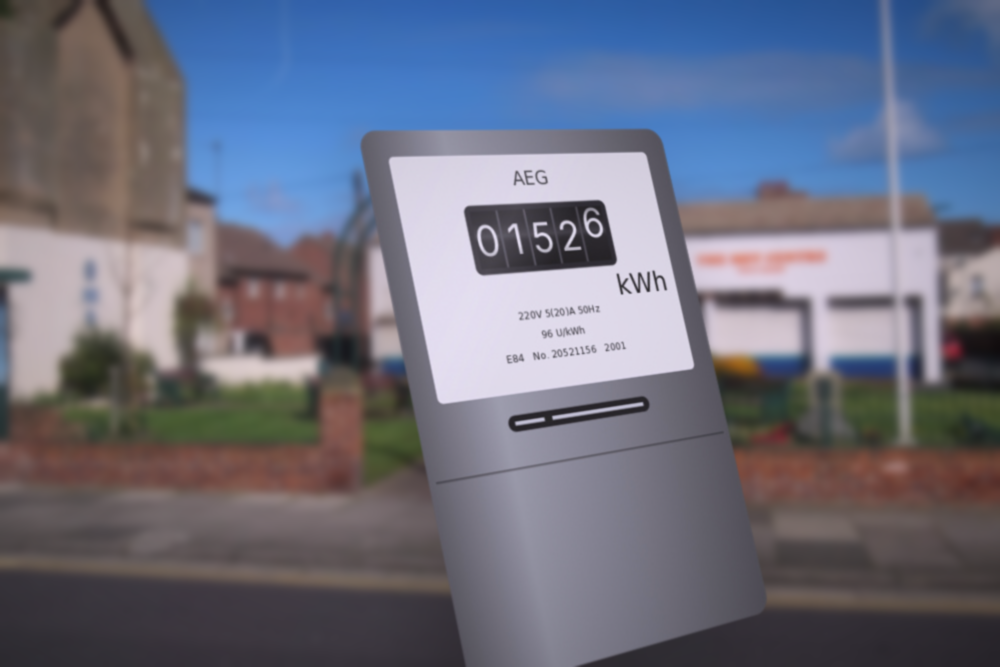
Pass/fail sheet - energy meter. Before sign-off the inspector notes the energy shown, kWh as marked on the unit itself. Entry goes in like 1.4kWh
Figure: 1526kWh
